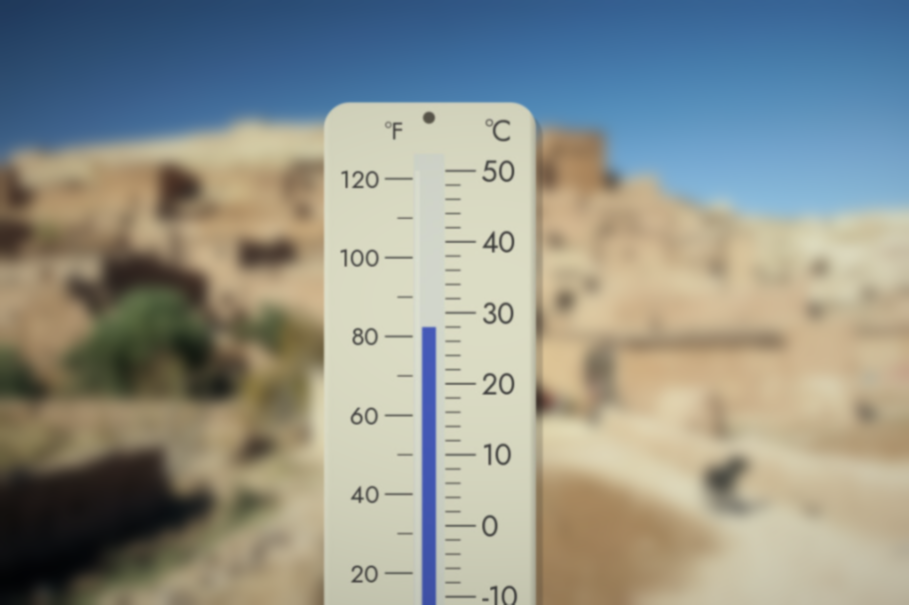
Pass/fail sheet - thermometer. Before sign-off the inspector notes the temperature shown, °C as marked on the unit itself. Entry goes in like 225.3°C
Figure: 28°C
